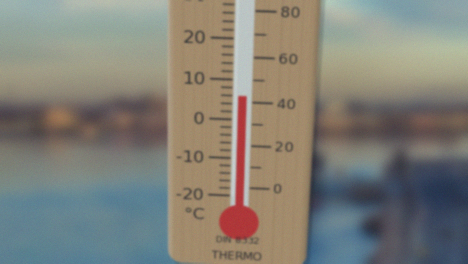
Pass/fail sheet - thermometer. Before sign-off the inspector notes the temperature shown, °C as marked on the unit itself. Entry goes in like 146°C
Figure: 6°C
